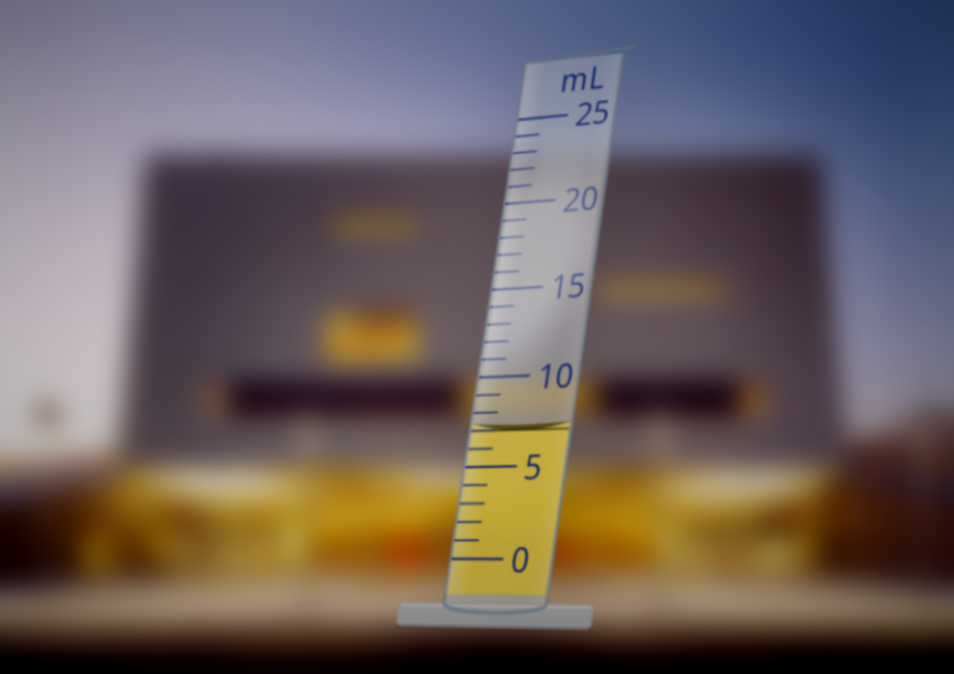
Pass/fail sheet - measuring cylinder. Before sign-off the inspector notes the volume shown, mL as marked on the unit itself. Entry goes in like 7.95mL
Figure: 7mL
